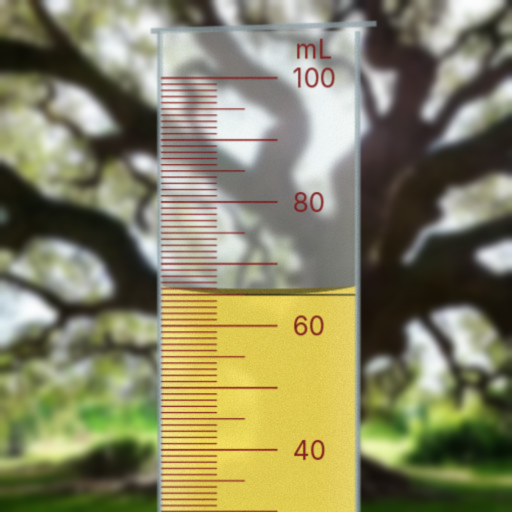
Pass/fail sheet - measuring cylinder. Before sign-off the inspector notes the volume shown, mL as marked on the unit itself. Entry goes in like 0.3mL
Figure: 65mL
